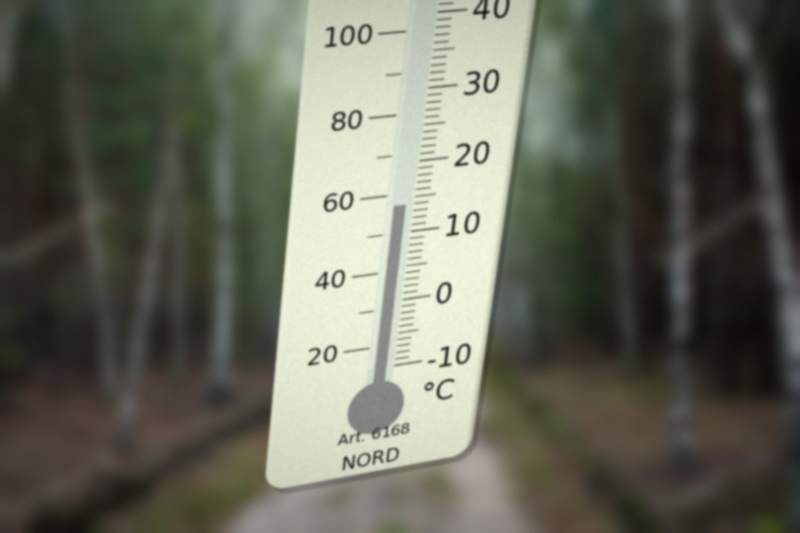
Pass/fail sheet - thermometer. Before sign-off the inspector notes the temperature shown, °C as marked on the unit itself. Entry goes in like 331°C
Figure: 14°C
